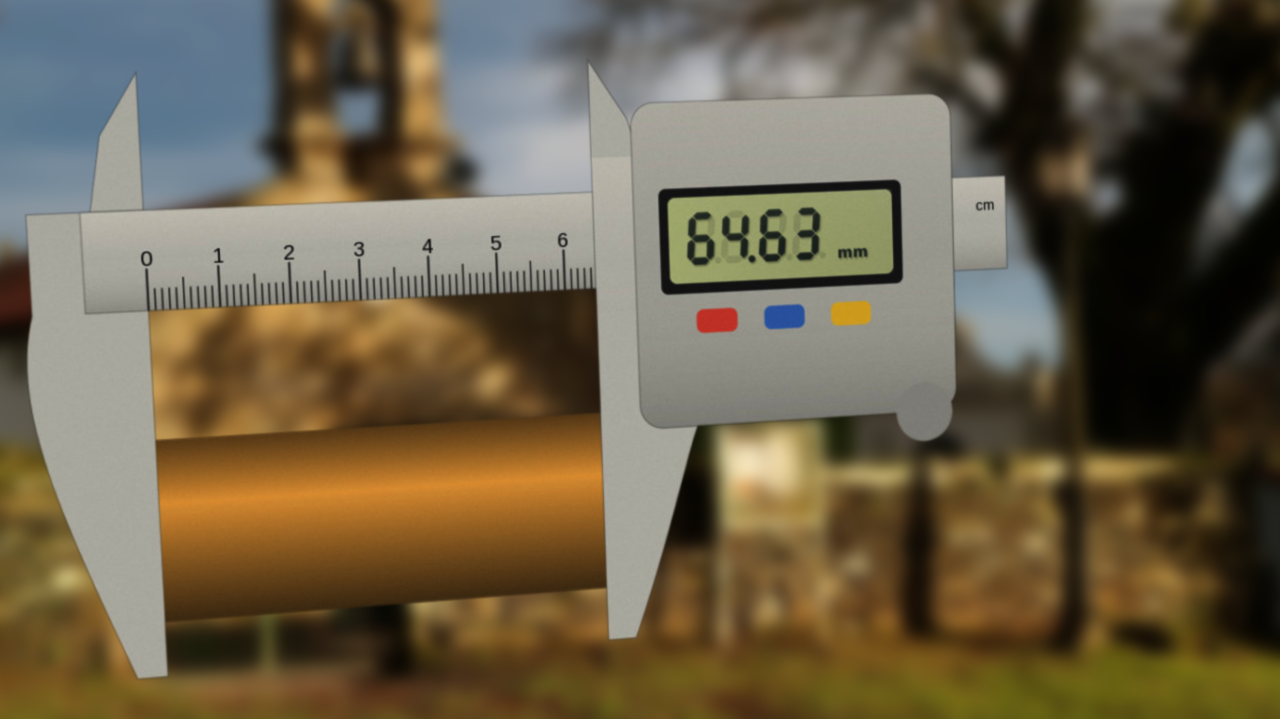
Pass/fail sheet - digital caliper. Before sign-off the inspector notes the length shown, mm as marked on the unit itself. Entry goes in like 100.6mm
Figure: 64.63mm
